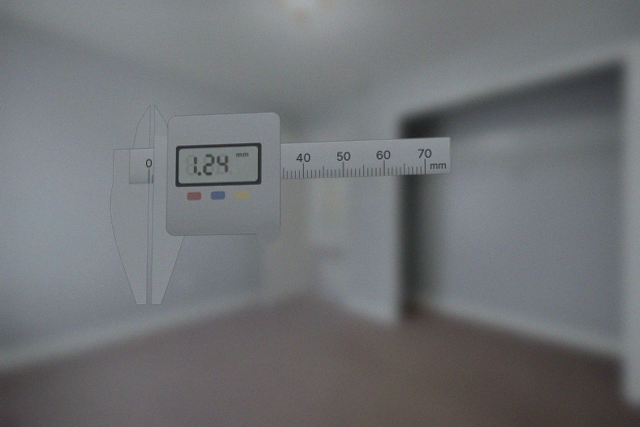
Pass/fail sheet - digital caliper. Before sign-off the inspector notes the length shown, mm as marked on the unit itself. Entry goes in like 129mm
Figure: 1.24mm
